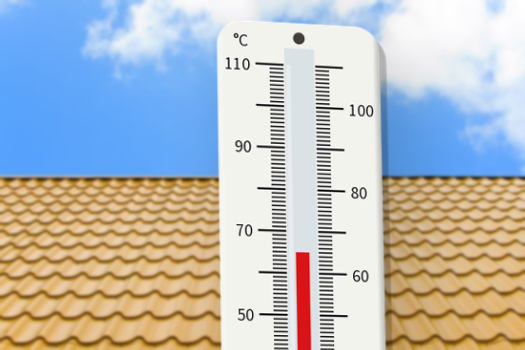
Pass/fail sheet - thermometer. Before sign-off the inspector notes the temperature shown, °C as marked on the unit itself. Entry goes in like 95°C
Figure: 65°C
